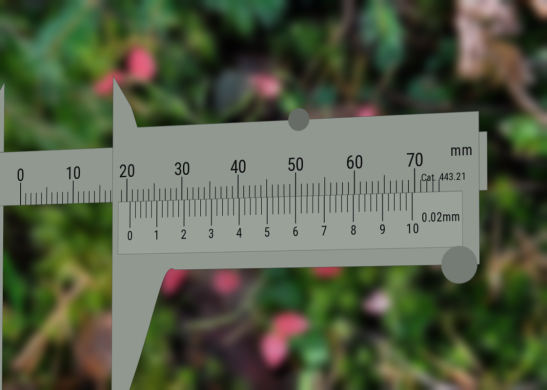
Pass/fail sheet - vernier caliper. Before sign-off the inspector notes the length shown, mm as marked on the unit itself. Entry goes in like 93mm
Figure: 20.6mm
